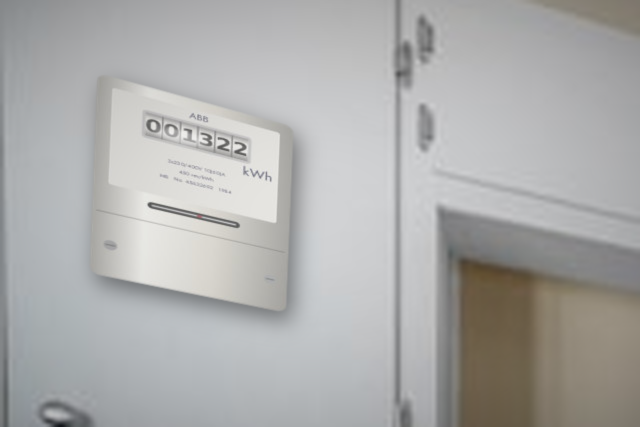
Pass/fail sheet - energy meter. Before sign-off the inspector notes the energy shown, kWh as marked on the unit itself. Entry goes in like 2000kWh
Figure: 1322kWh
